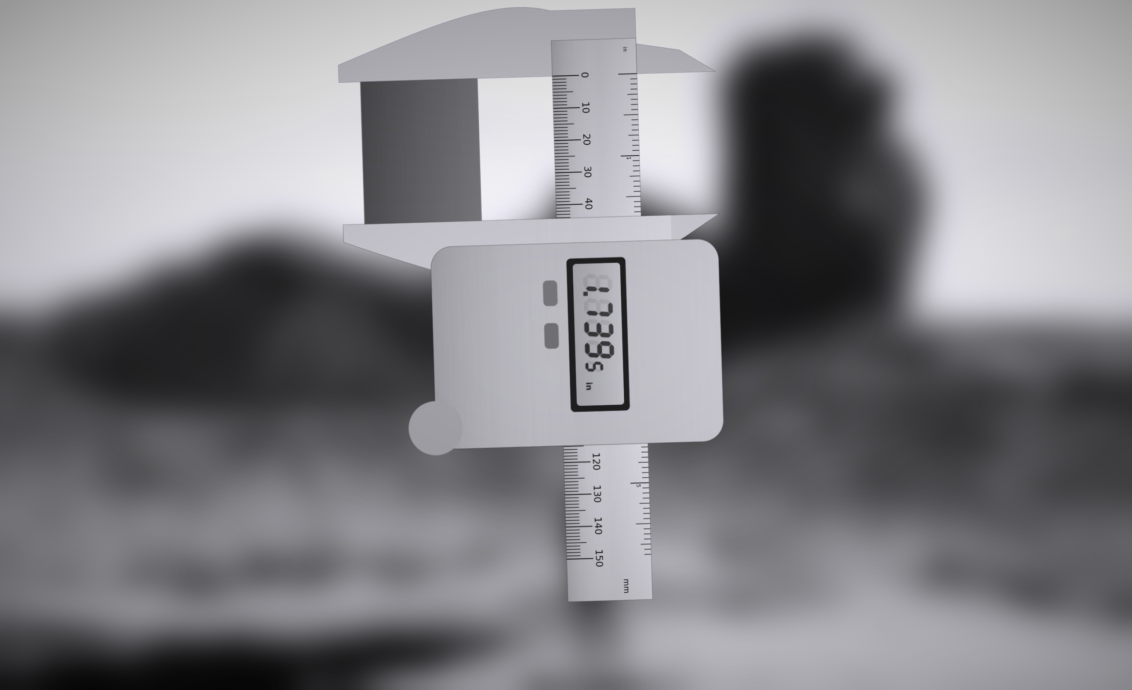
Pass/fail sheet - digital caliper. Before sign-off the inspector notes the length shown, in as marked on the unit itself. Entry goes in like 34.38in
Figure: 1.7395in
